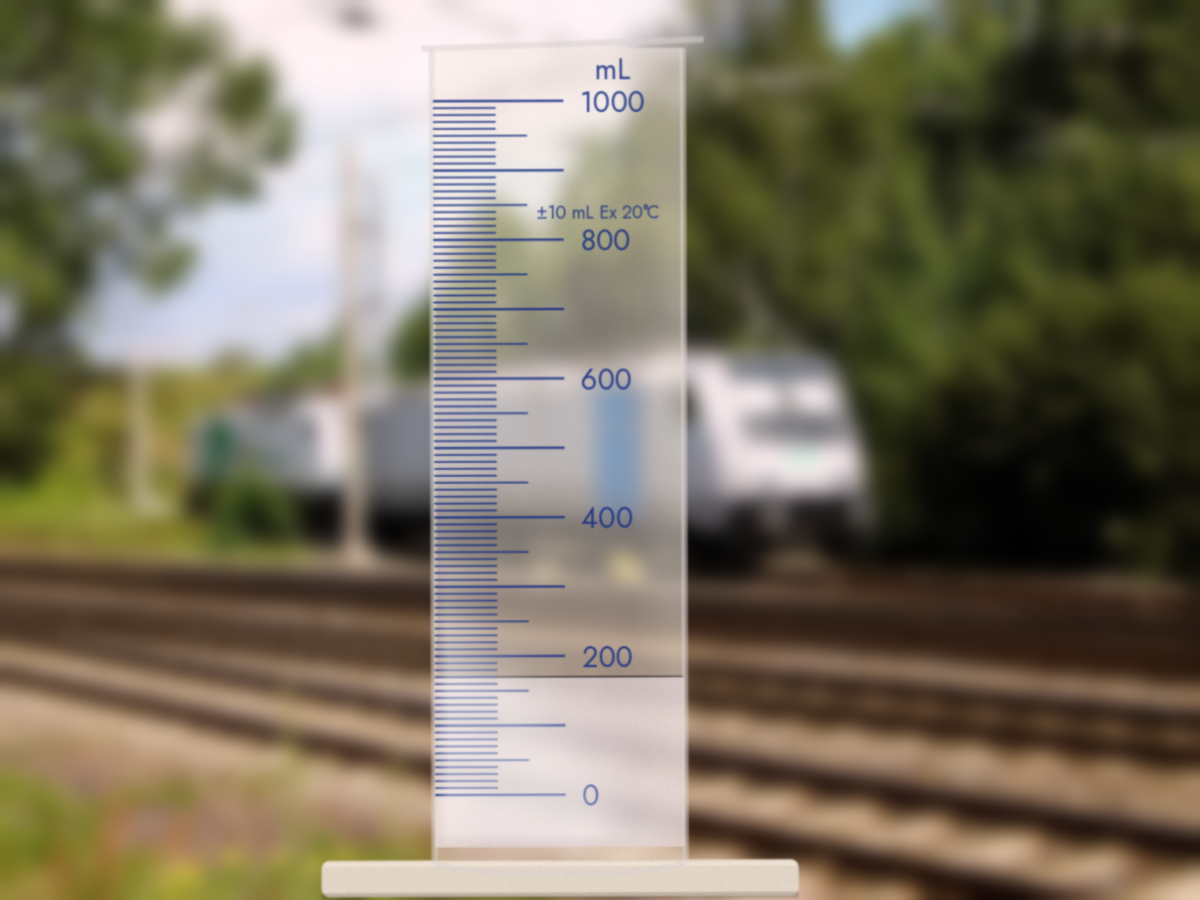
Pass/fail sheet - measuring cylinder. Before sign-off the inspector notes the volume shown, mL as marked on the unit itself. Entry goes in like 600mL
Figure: 170mL
